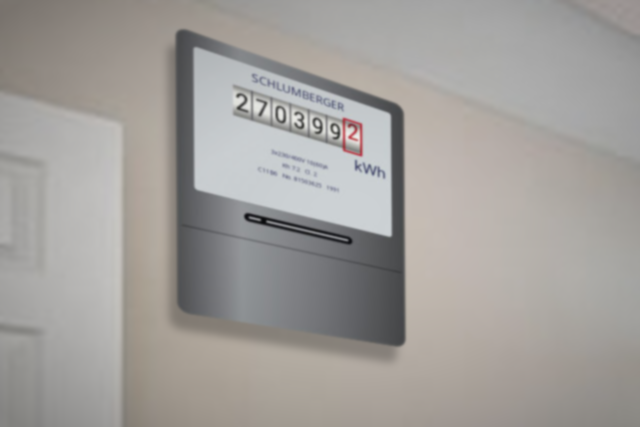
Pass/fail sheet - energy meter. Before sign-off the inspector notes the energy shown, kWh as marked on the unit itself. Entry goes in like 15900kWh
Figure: 270399.2kWh
